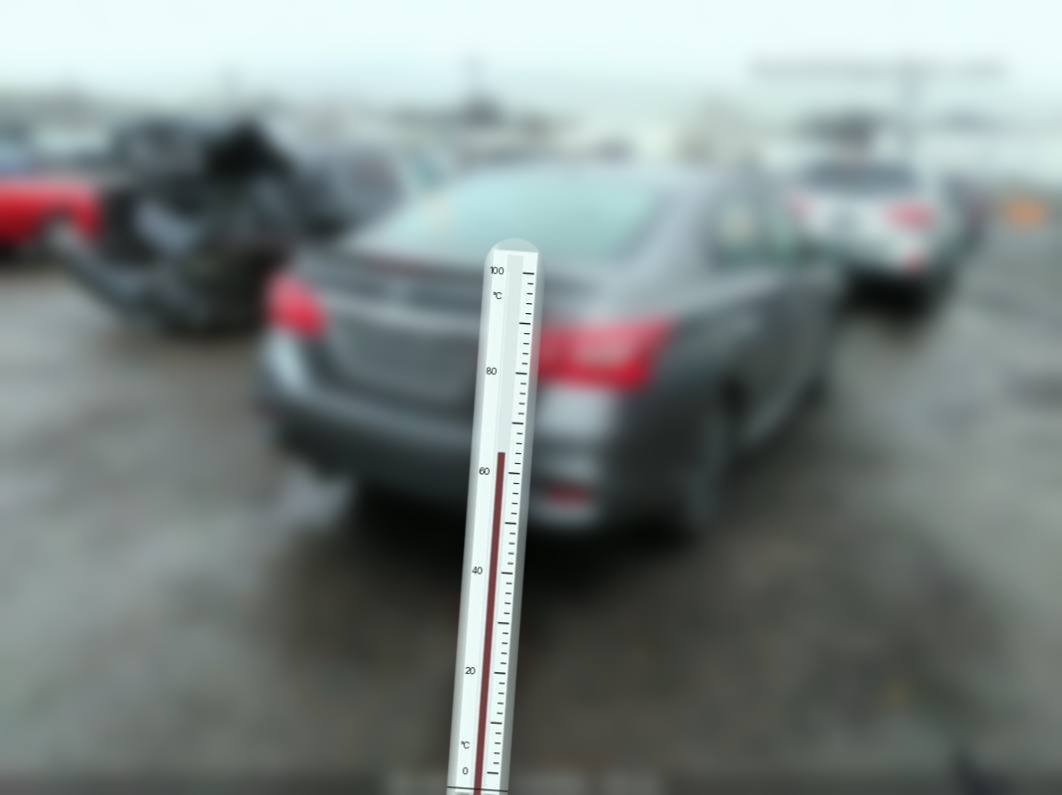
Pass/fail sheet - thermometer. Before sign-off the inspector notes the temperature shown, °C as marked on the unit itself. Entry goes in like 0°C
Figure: 64°C
